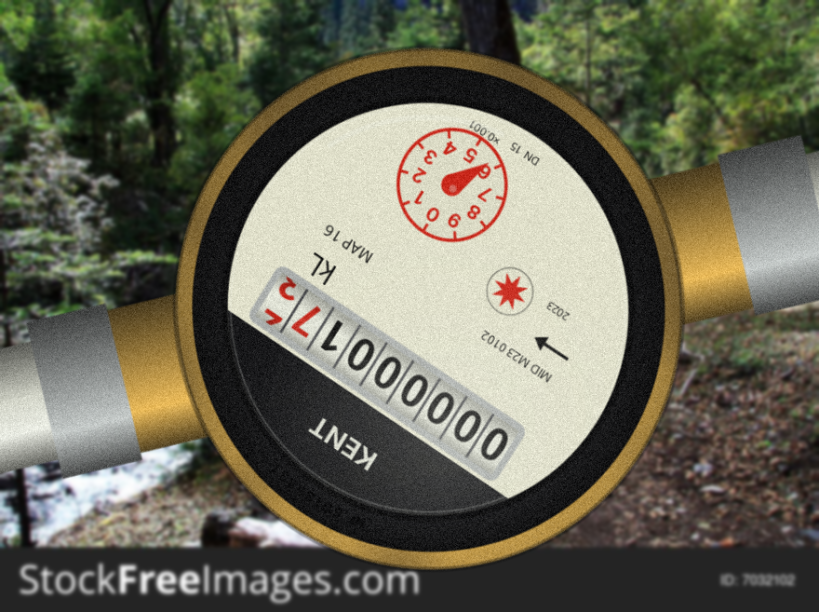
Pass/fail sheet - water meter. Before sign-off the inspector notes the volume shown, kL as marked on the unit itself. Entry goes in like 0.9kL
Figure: 1.725kL
